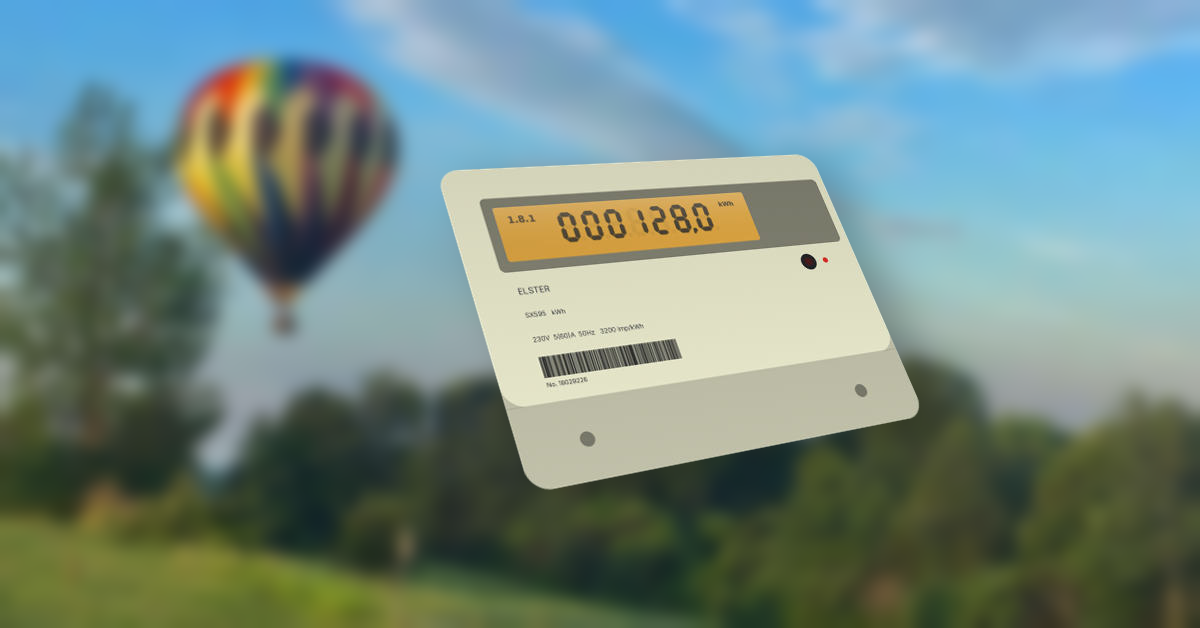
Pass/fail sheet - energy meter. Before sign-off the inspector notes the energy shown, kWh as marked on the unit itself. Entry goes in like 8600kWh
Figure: 128.0kWh
